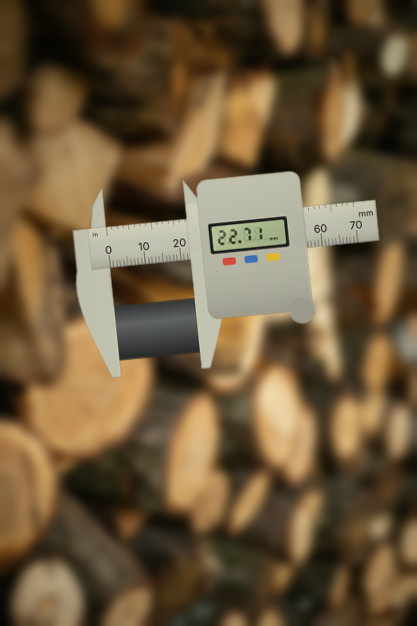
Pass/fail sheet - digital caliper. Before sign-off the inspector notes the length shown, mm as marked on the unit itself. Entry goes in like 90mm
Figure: 22.71mm
